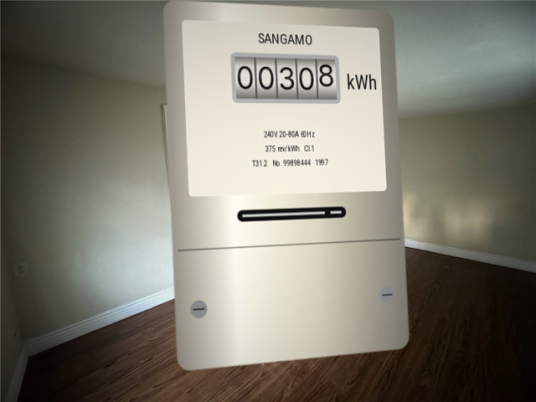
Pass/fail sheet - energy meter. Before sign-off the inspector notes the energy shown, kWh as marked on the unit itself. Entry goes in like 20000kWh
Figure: 308kWh
